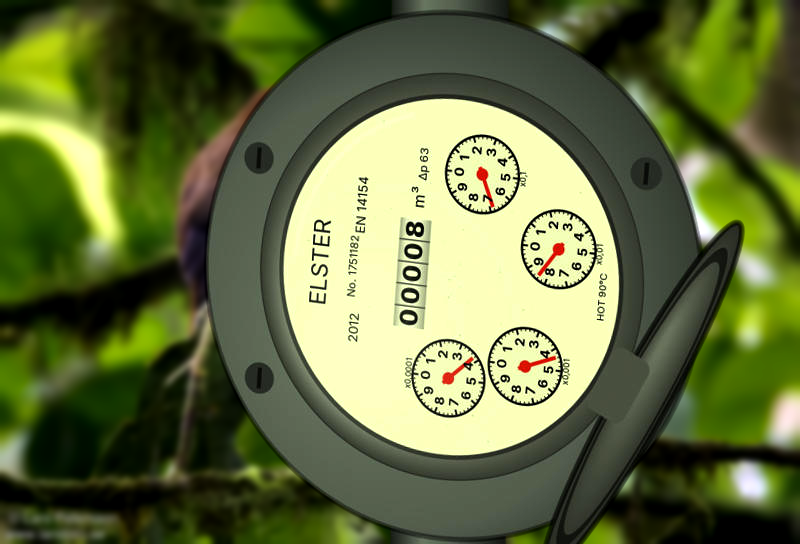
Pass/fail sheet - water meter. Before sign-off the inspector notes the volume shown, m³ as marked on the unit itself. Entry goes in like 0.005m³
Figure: 8.6843m³
